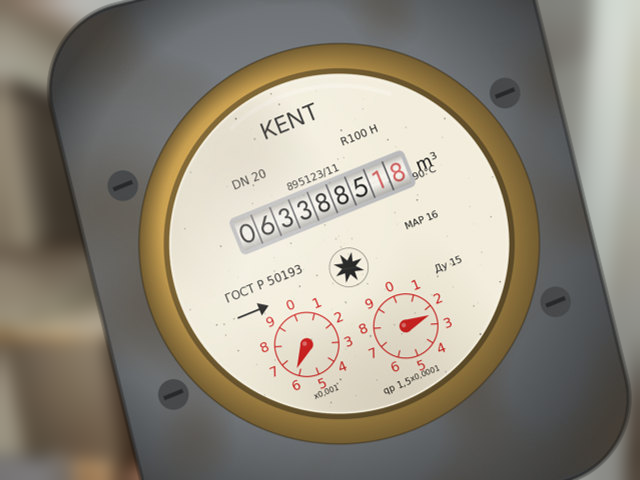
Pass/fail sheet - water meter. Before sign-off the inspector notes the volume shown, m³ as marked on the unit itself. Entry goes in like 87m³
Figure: 633885.1862m³
